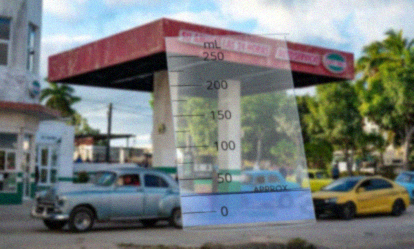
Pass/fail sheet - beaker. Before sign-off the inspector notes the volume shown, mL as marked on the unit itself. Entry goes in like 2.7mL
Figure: 25mL
